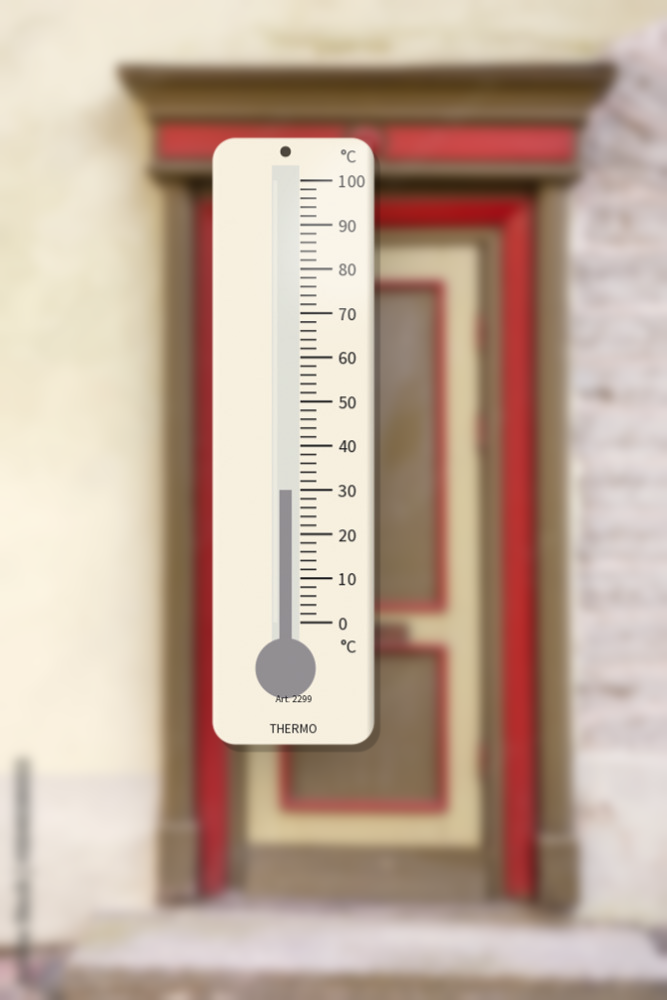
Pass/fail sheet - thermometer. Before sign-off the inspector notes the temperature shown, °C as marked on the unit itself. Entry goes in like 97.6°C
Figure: 30°C
